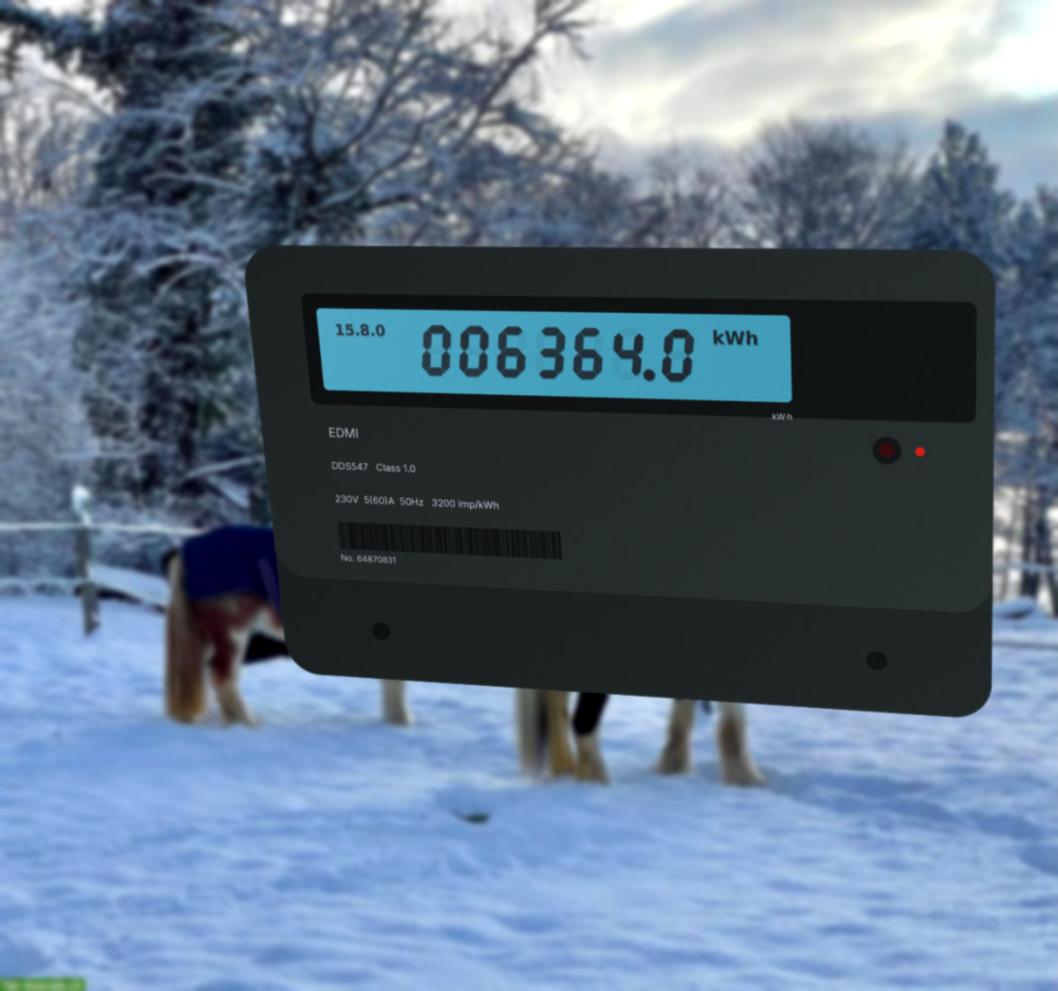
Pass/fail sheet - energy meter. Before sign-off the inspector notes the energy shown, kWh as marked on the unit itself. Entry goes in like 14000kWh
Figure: 6364.0kWh
